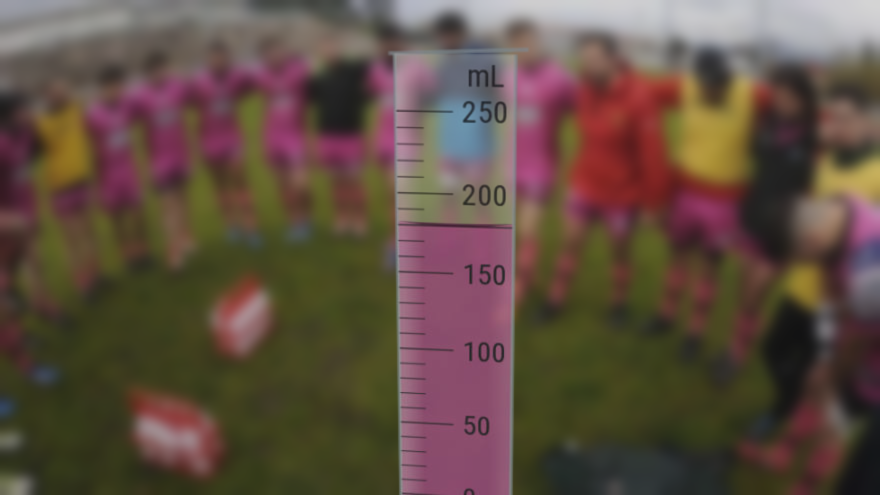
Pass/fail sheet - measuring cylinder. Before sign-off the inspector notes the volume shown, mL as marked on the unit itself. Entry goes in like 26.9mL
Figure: 180mL
